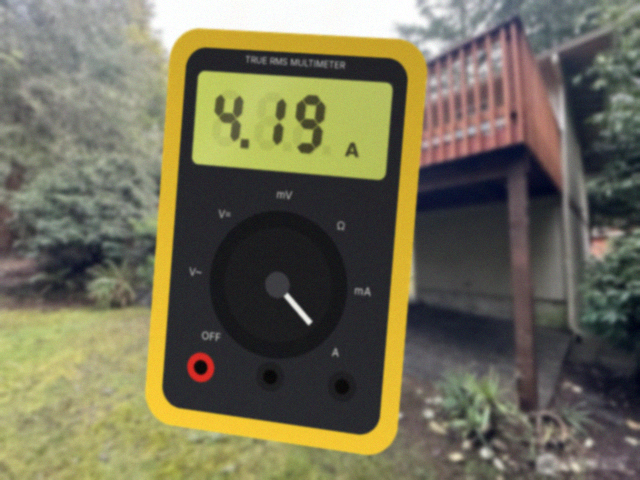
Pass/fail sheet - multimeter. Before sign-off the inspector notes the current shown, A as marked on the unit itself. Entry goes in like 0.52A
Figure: 4.19A
